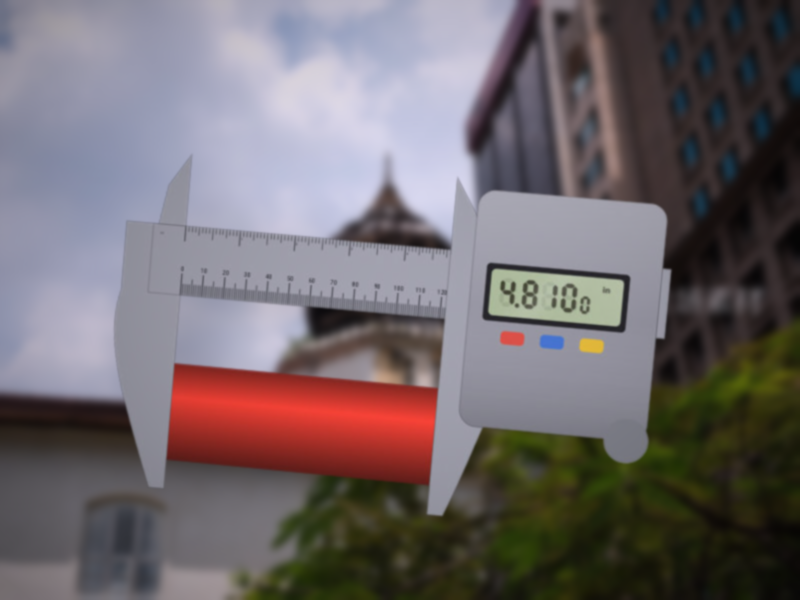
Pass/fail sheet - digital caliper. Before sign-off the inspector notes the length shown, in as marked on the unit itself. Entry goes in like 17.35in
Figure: 4.8100in
